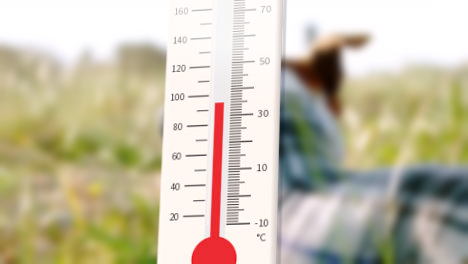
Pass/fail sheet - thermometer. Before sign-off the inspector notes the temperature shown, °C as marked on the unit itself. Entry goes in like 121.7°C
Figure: 35°C
